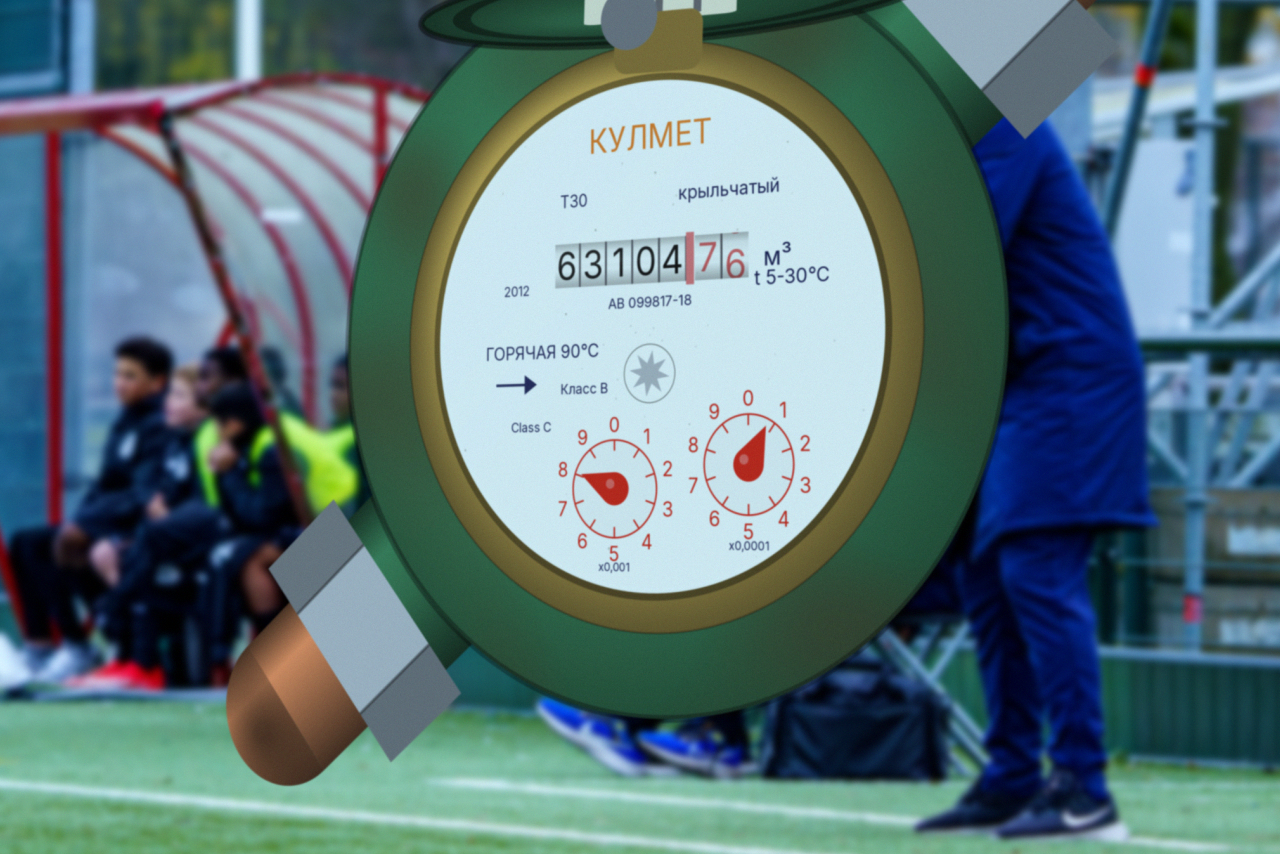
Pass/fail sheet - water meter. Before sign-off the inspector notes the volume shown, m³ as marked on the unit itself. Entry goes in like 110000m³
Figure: 63104.7580m³
